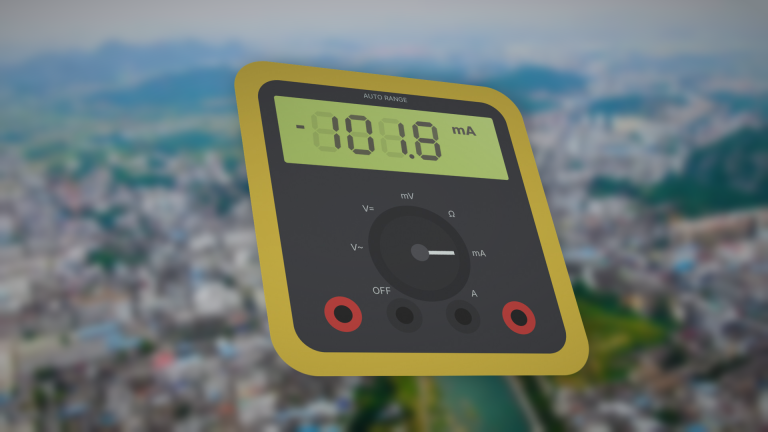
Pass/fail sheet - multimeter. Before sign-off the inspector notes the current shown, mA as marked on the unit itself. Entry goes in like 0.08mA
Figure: -101.8mA
